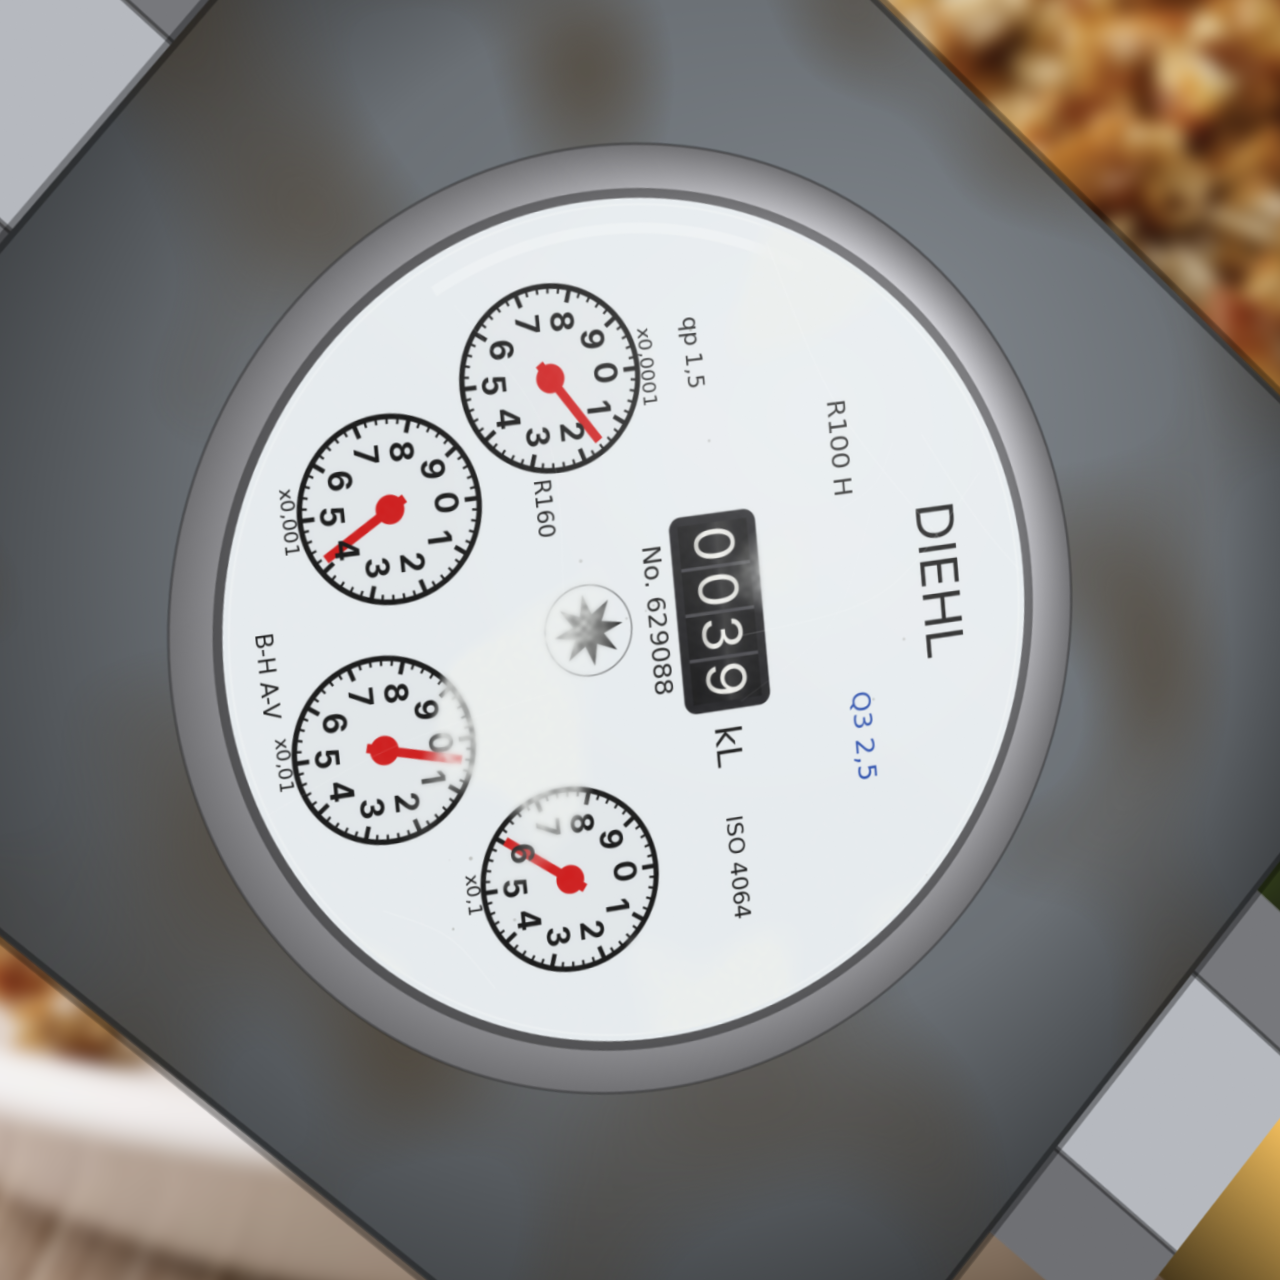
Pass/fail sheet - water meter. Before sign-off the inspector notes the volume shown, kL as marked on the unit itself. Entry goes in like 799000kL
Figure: 39.6041kL
